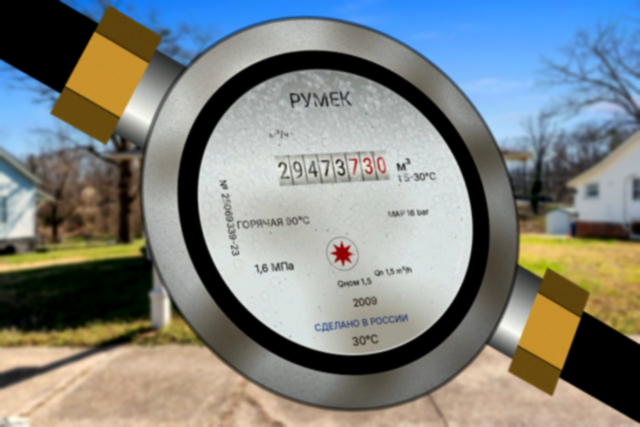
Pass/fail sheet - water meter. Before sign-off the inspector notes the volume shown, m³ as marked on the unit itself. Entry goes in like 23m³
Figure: 29473.730m³
